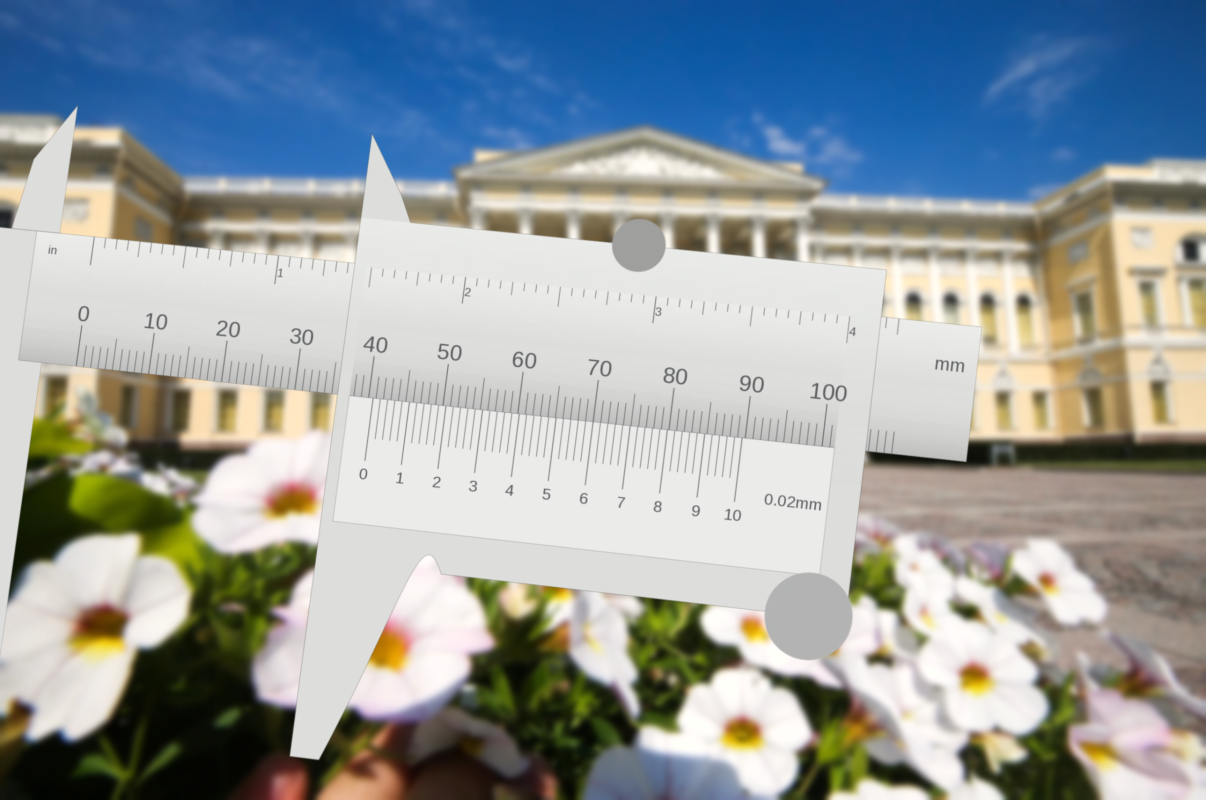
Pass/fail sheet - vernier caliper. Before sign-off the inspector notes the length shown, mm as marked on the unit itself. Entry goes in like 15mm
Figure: 40.6mm
